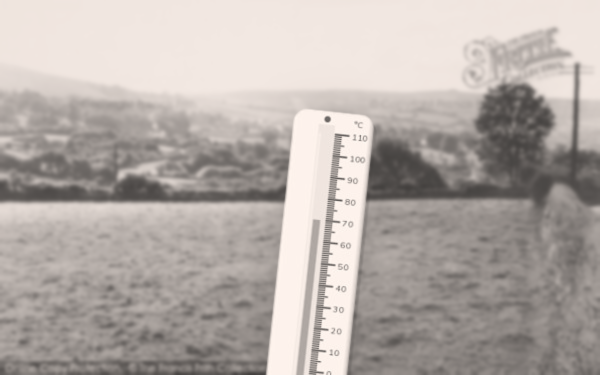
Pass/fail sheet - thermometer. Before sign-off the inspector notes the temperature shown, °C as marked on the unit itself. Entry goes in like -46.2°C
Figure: 70°C
